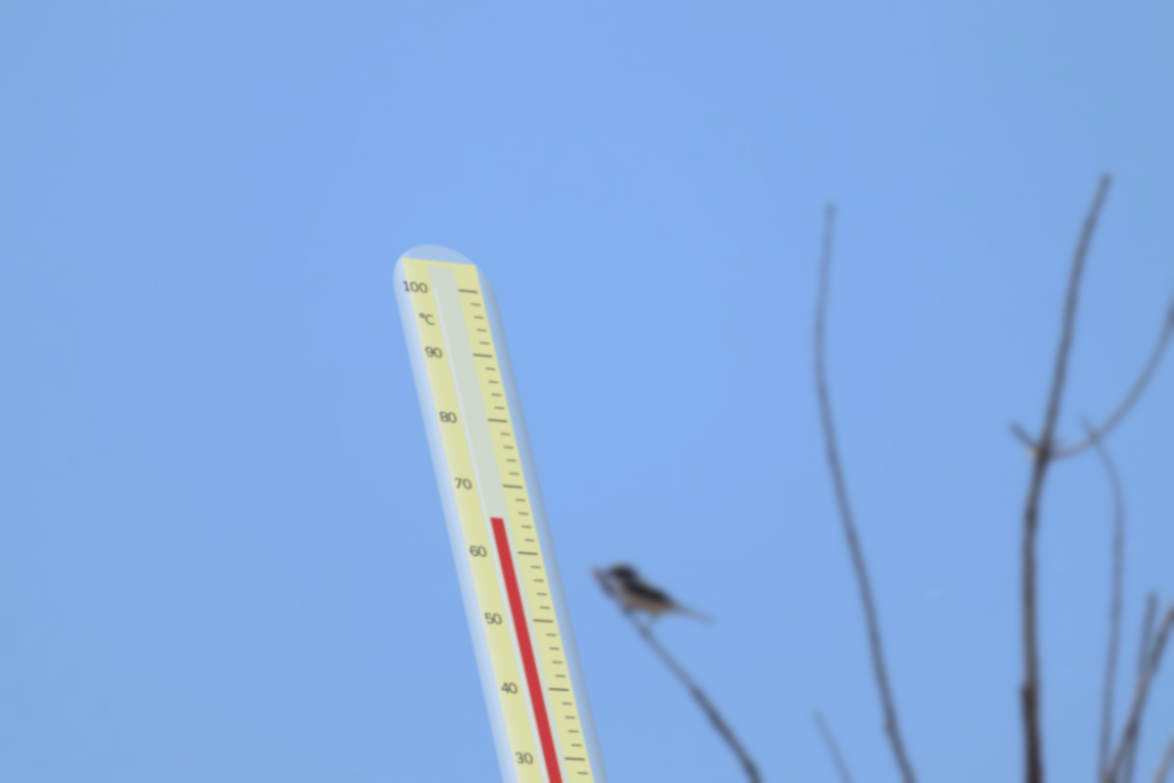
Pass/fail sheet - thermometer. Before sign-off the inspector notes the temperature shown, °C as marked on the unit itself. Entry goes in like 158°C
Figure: 65°C
